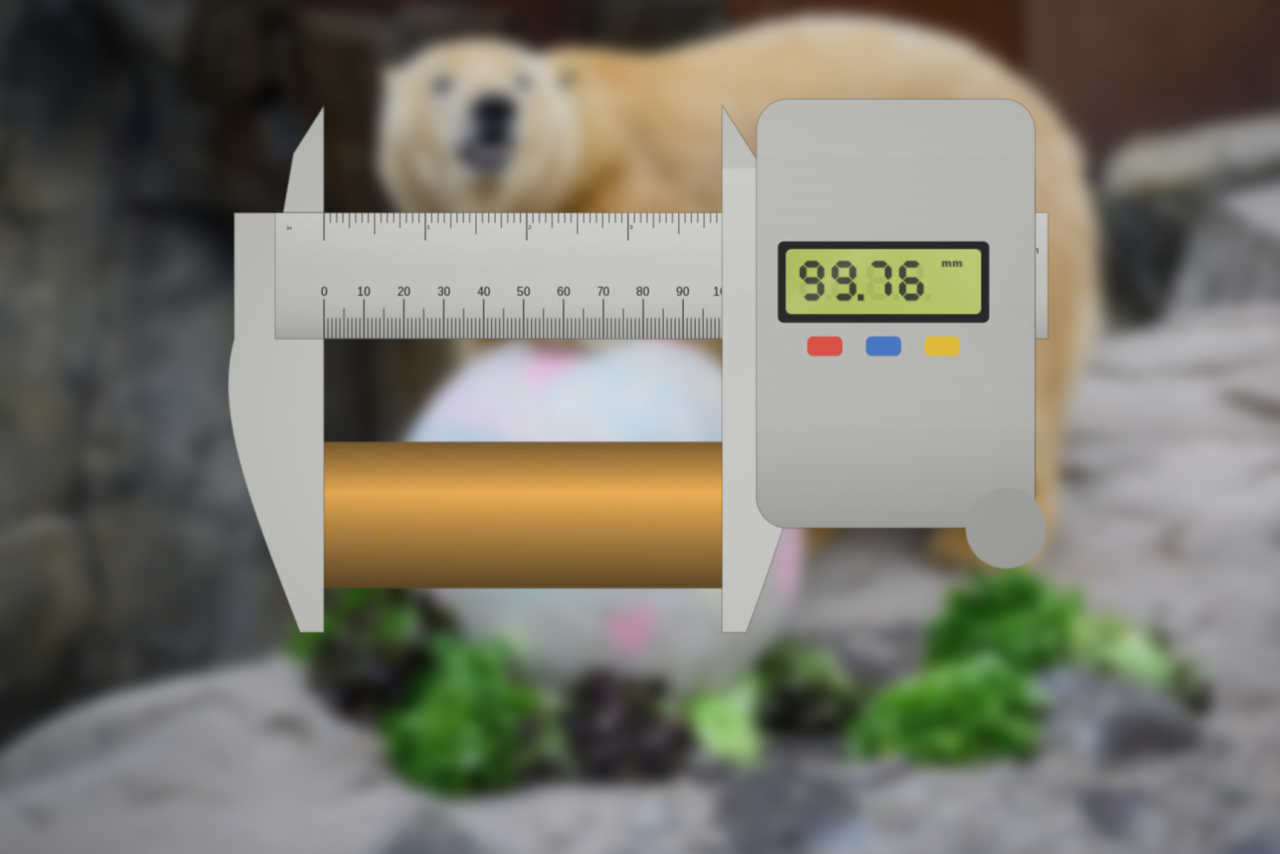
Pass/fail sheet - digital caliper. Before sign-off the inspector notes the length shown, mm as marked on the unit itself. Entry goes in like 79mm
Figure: 99.76mm
